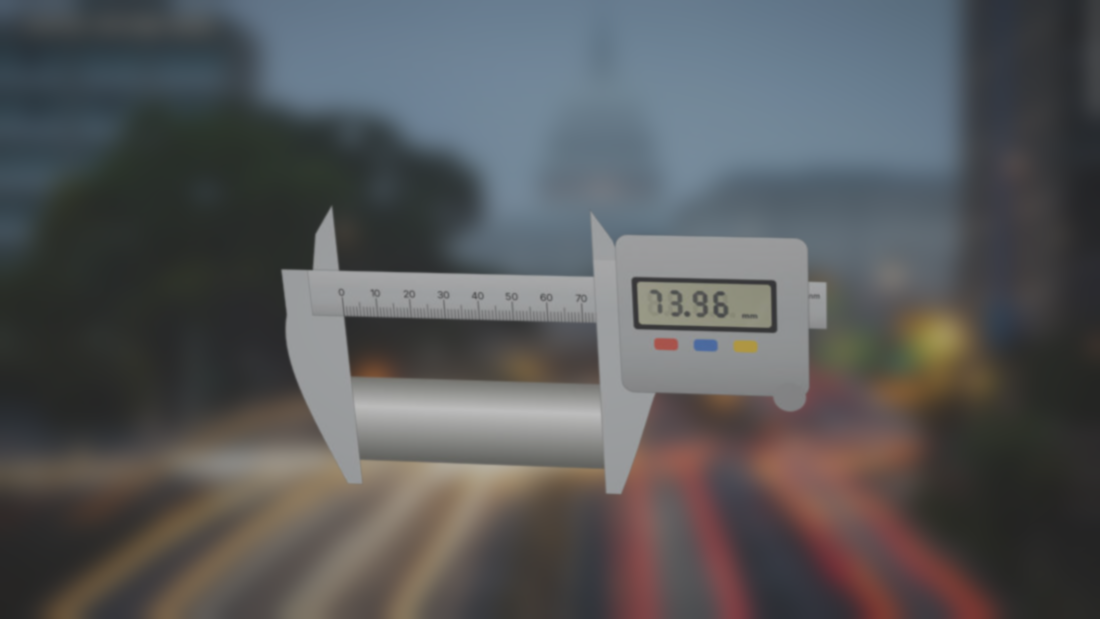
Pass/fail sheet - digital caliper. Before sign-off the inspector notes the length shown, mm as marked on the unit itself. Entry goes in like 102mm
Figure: 73.96mm
